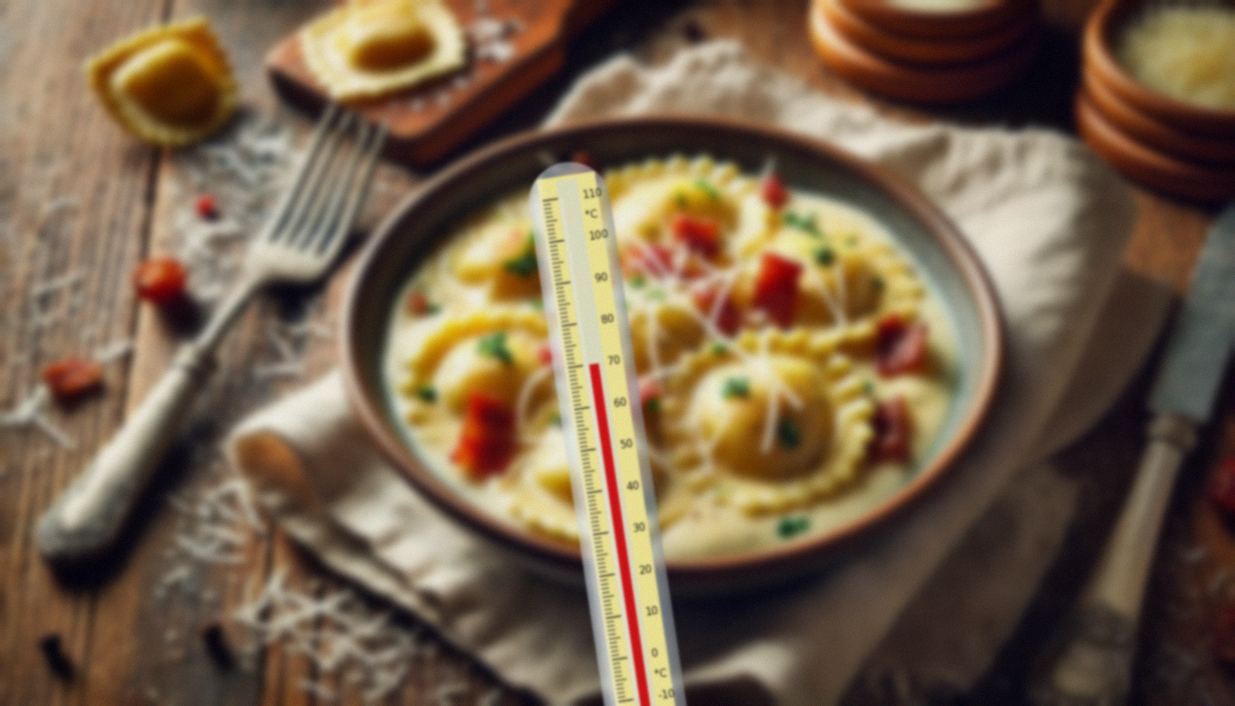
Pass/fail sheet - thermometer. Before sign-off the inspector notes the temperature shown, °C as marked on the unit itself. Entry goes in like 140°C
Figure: 70°C
